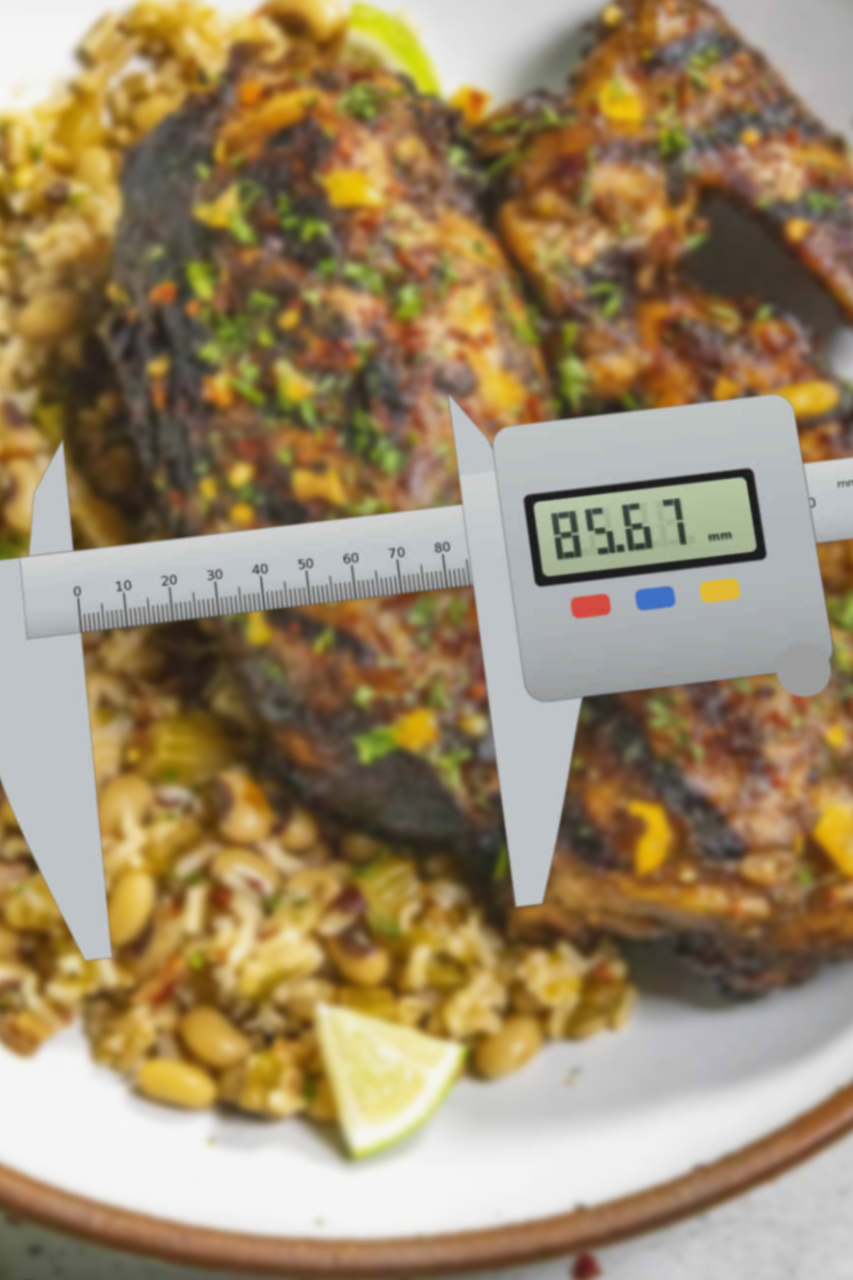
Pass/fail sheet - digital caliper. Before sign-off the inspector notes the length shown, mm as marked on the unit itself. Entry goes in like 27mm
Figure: 85.67mm
